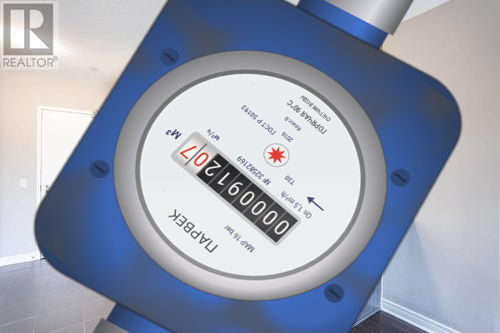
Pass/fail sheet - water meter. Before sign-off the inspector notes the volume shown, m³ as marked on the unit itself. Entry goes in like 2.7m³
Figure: 912.07m³
